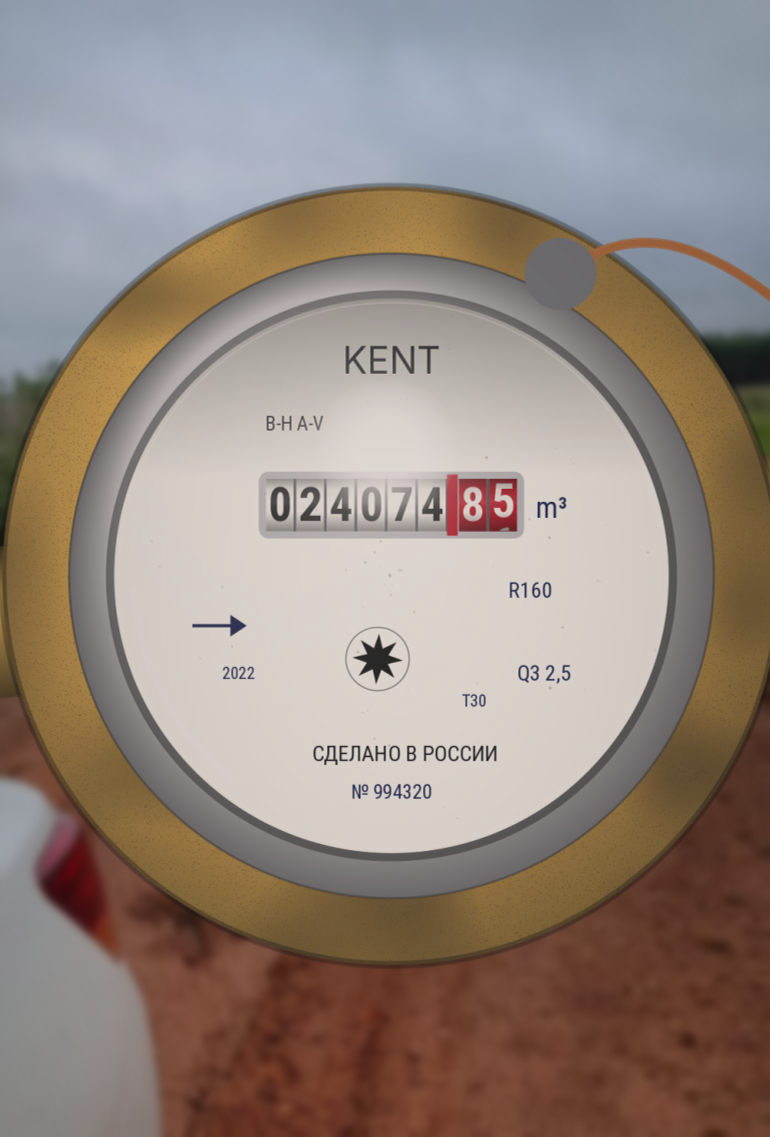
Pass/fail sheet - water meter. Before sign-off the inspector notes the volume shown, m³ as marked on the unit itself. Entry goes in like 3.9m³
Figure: 24074.85m³
